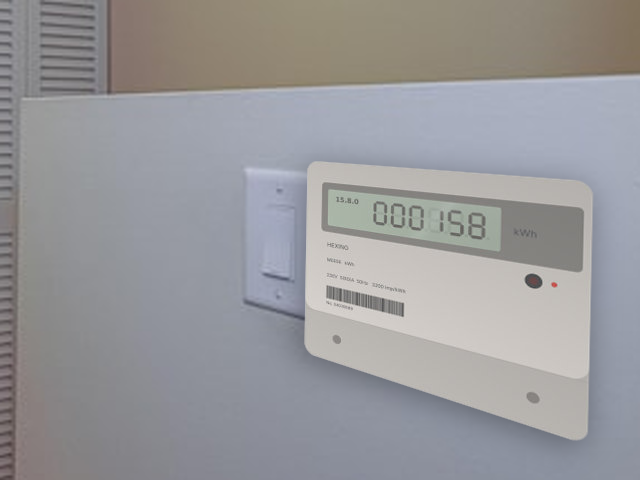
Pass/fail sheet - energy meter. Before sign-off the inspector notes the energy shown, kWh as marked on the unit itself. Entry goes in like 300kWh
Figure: 158kWh
